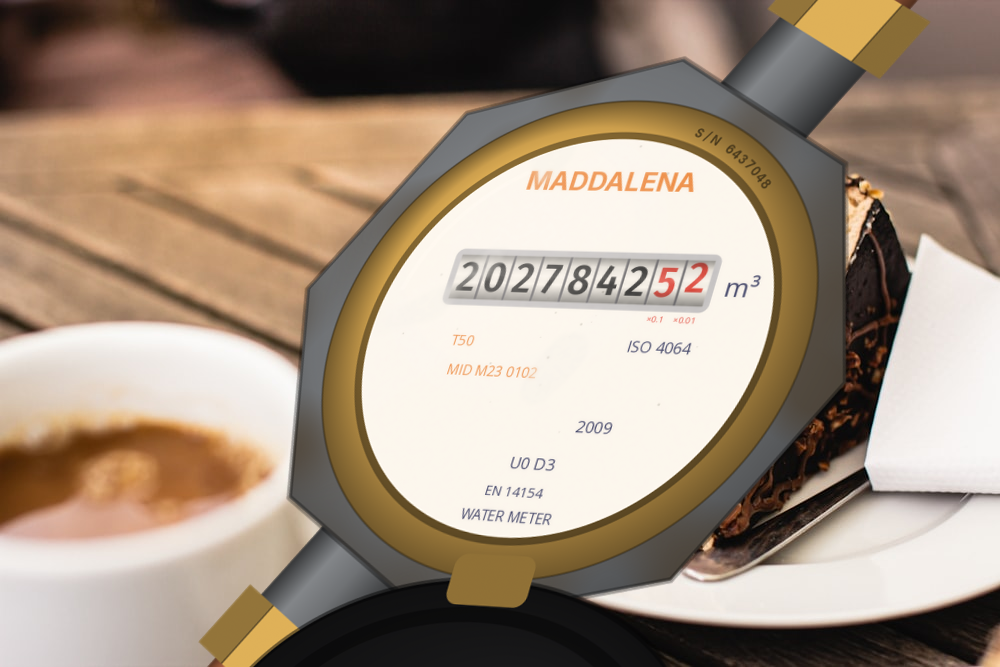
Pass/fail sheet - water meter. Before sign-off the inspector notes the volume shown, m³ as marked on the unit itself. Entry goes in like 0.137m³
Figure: 2027842.52m³
